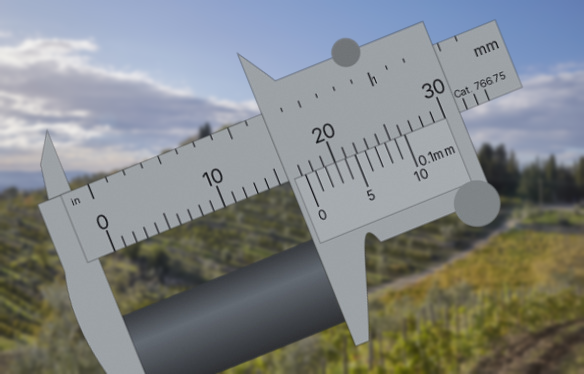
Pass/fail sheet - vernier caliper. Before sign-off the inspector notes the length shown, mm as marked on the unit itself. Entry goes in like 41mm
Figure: 17.3mm
